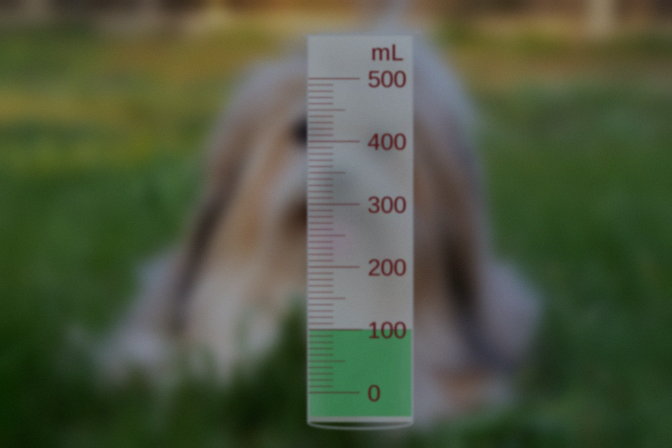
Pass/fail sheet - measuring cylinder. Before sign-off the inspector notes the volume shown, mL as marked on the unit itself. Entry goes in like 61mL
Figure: 100mL
